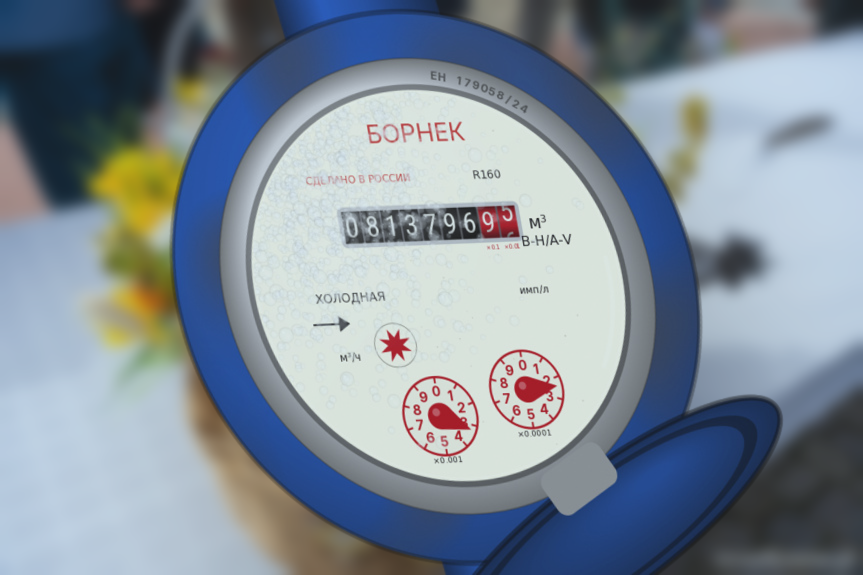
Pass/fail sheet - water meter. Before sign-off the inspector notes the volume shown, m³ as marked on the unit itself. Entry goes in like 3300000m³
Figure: 813796.9532m³
